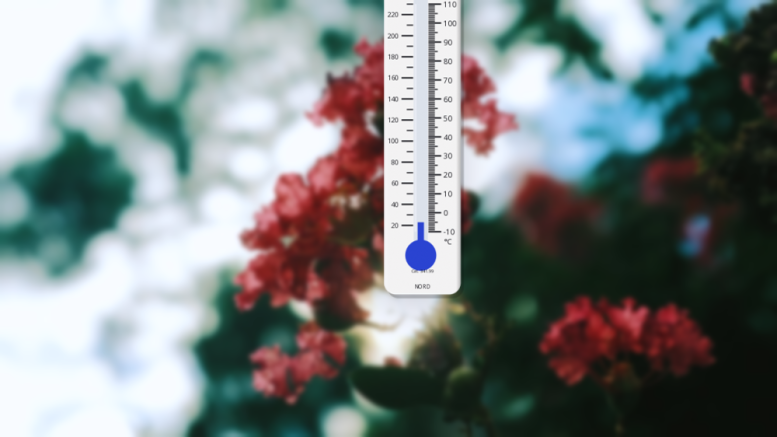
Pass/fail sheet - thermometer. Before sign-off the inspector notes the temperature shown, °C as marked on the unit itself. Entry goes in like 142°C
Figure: -5°C
